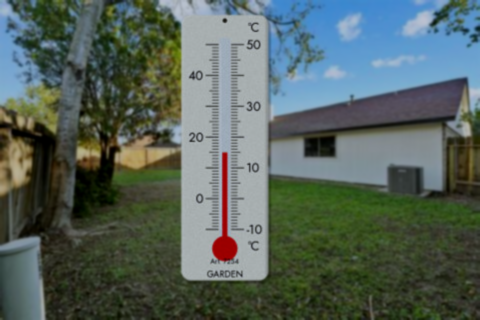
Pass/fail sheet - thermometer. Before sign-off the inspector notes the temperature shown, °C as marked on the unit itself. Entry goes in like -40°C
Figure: 15°C
